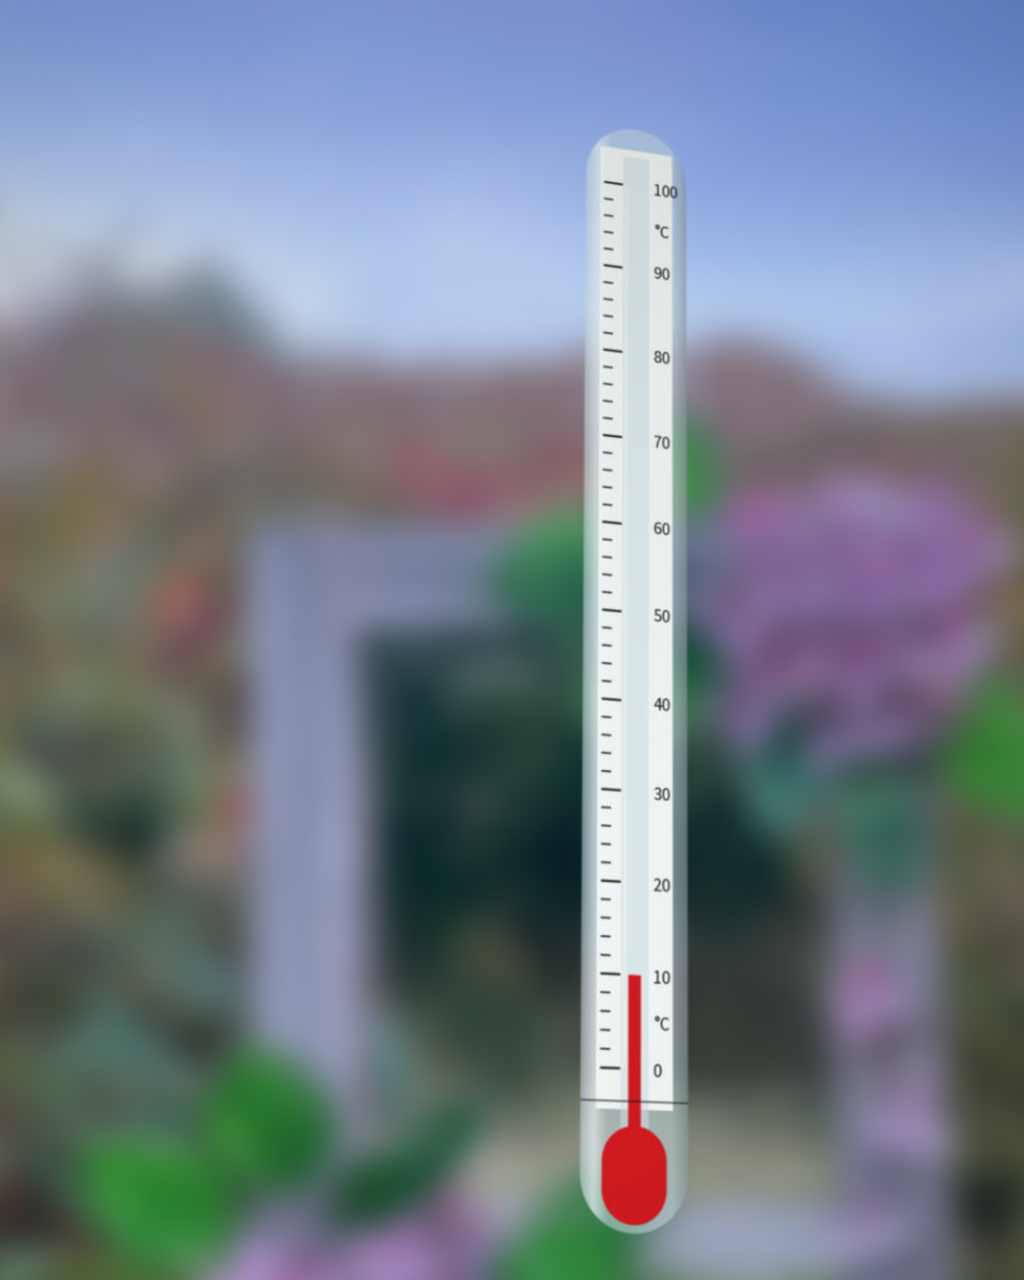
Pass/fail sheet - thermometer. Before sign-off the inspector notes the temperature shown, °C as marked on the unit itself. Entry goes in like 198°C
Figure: 10°C
